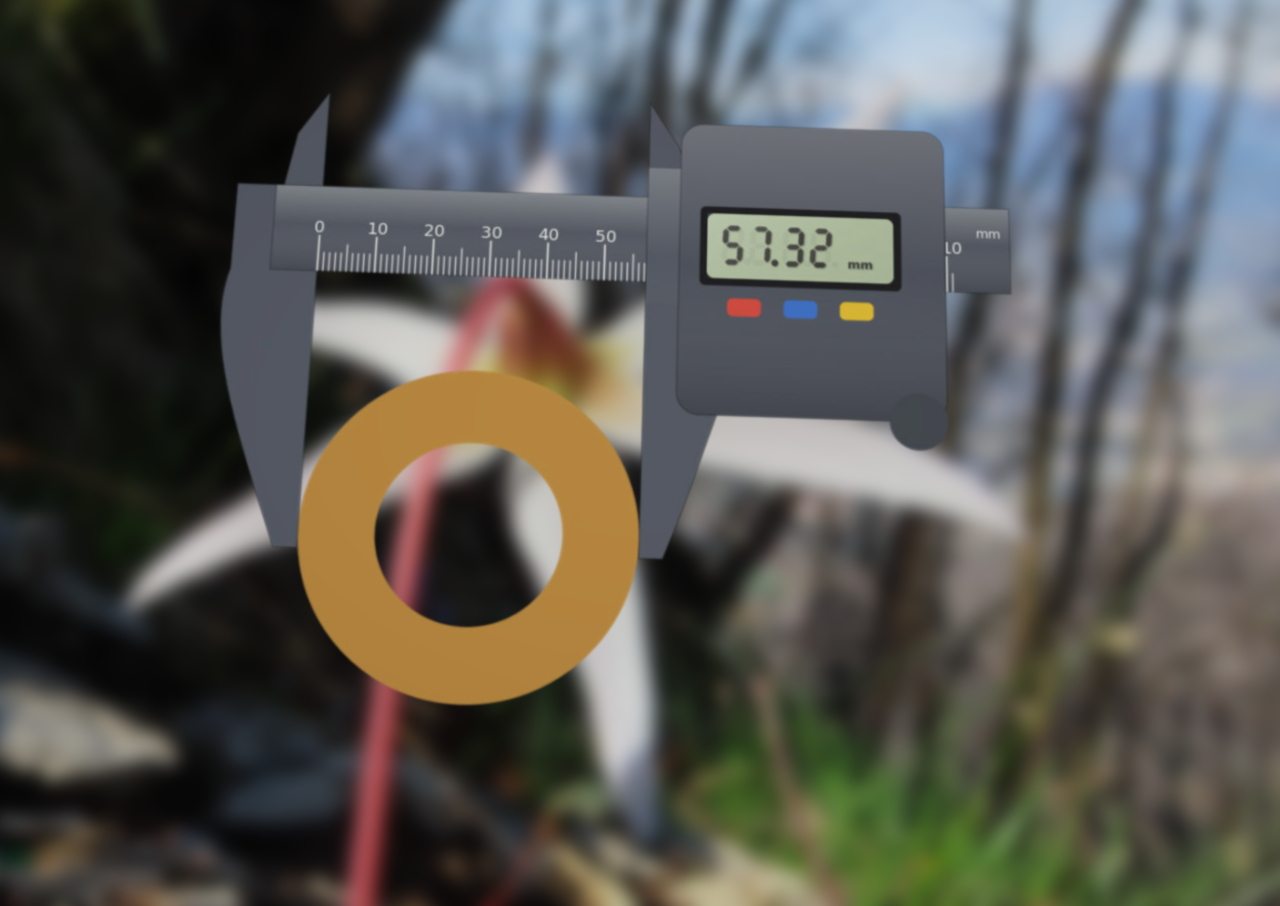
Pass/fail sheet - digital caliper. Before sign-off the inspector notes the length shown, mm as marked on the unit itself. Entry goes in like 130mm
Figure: 57.32mm
